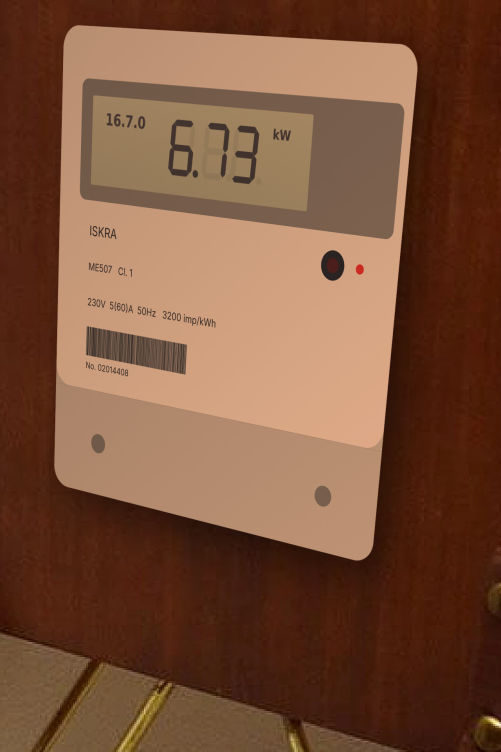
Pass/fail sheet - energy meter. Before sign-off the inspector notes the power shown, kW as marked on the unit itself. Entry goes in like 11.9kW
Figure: 6.73kW
